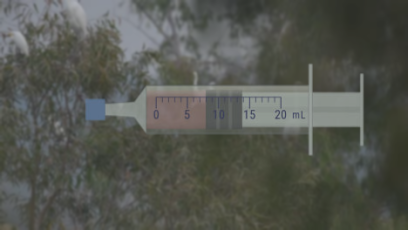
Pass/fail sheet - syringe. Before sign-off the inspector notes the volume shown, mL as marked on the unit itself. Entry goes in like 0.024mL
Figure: 8mL
